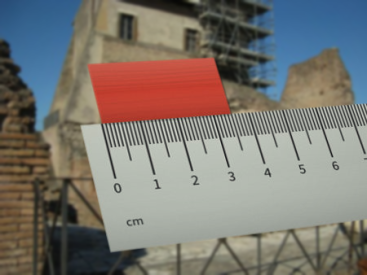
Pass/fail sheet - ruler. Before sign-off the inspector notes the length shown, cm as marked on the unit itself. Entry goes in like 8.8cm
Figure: 3.5cm
